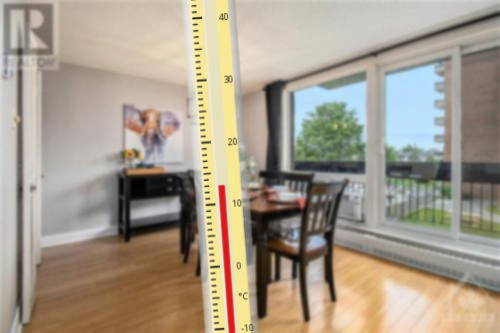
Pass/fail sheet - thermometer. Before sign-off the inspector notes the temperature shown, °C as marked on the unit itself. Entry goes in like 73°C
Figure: 13°C
